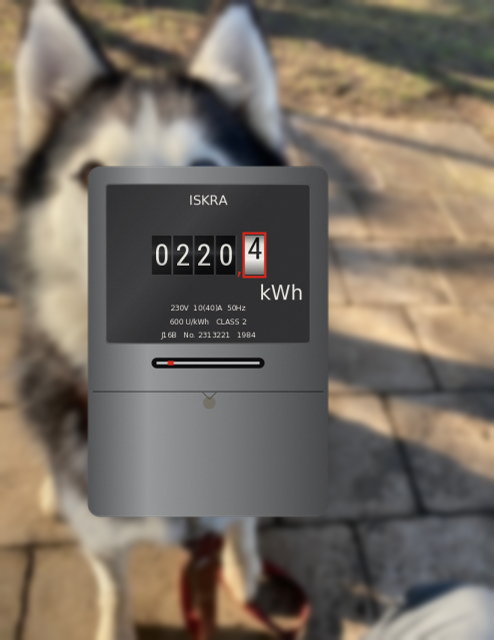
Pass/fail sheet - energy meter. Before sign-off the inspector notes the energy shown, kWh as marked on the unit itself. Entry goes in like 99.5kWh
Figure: 220.4kWh
